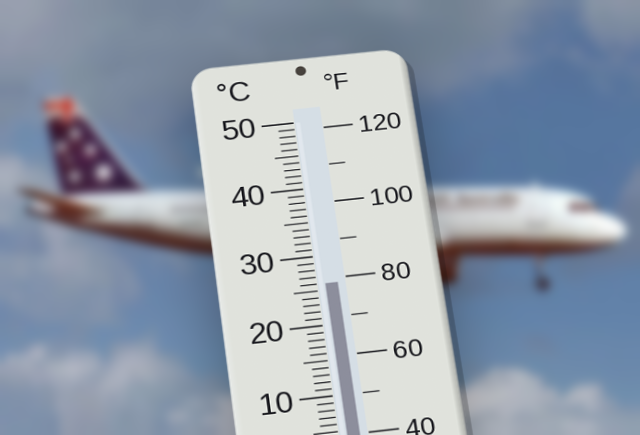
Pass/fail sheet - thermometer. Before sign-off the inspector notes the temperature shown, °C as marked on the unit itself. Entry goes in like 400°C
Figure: 26°C
